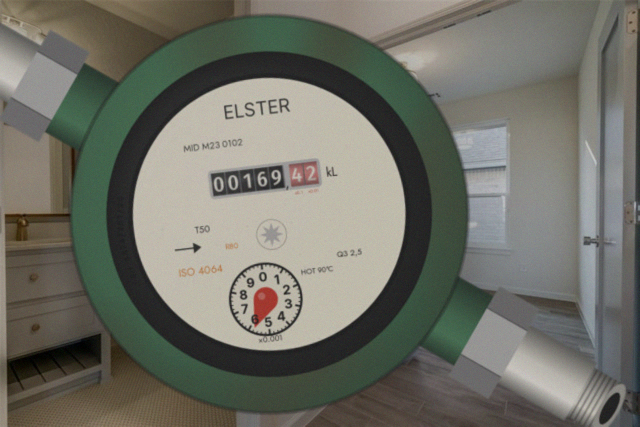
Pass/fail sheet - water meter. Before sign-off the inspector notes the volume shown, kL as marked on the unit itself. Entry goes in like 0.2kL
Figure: 169.425kL
